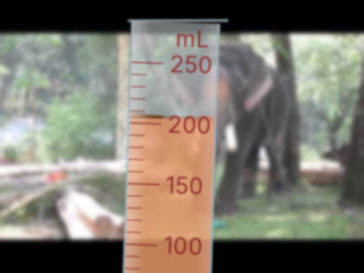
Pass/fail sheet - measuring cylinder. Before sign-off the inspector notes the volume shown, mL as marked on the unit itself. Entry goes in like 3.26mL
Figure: 205mL
